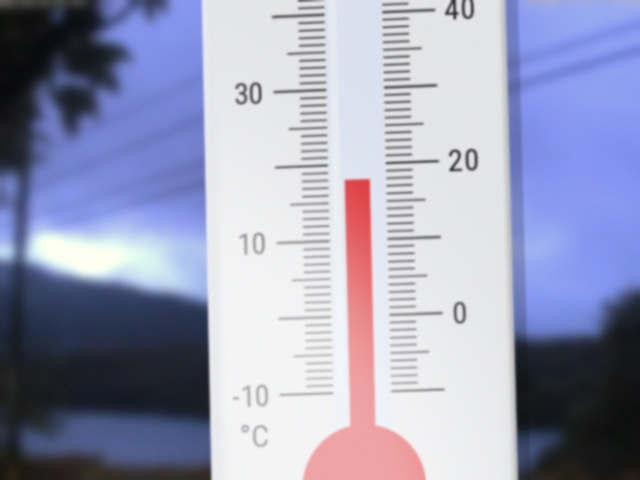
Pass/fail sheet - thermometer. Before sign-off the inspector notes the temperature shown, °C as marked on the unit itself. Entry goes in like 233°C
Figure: 18°C
